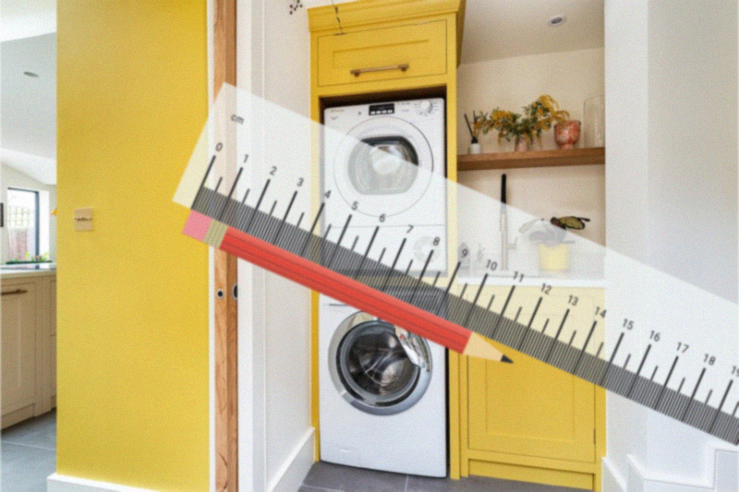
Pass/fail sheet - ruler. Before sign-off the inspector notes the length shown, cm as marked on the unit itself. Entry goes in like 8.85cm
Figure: 12cm
